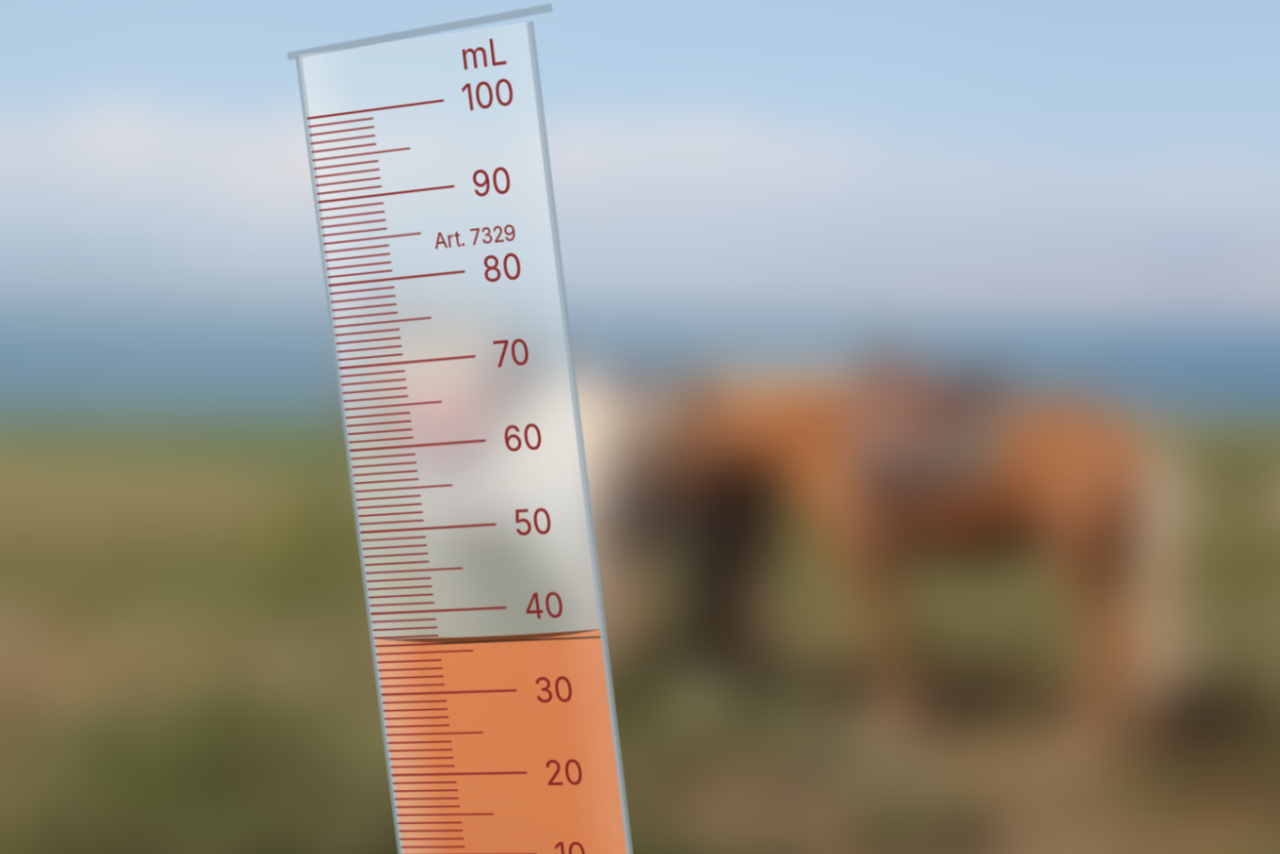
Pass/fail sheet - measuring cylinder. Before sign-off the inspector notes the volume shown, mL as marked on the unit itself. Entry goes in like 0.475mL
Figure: 36mL
